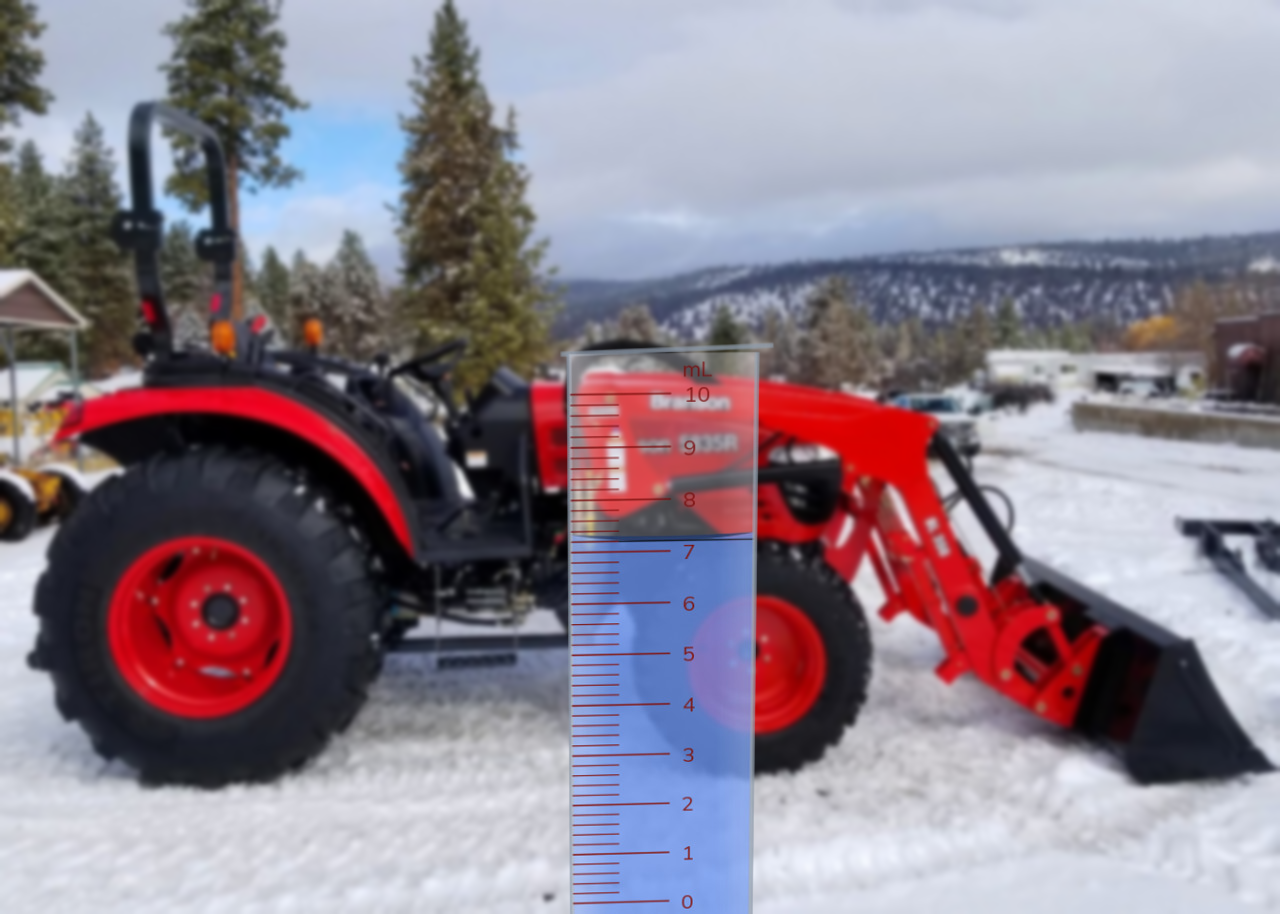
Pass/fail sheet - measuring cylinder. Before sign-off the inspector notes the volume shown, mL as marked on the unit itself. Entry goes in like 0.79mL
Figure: 7.2mL
